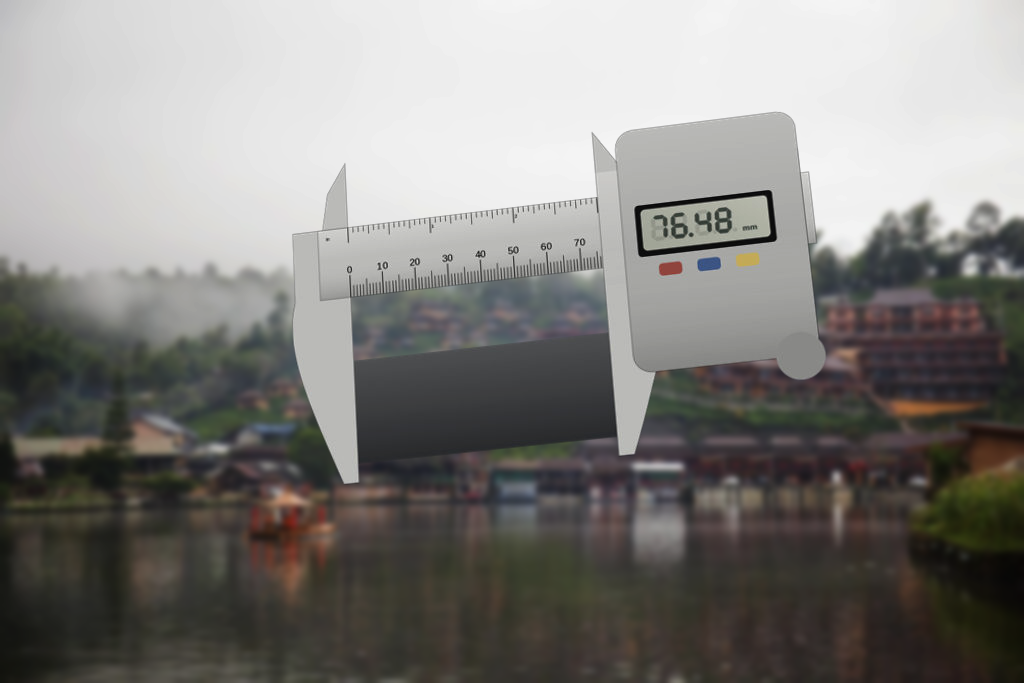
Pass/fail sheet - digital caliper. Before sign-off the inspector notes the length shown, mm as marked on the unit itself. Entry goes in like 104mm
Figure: 76.48mm
